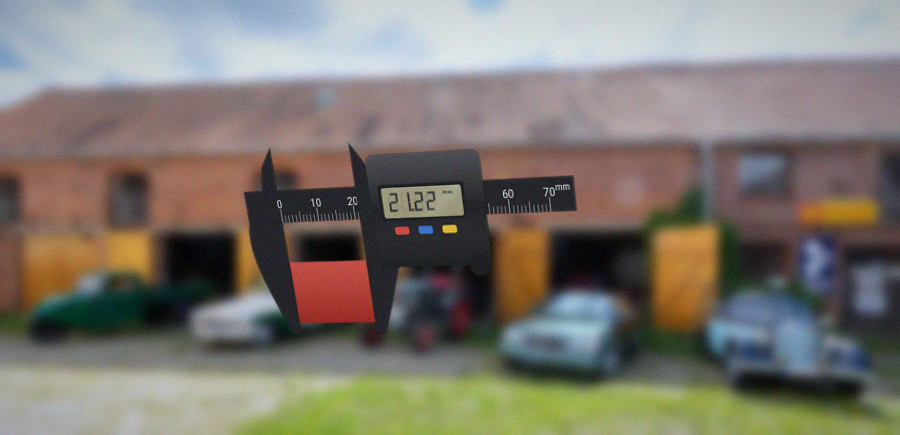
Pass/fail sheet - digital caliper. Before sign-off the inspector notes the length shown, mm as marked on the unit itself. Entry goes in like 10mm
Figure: 21.22mm
